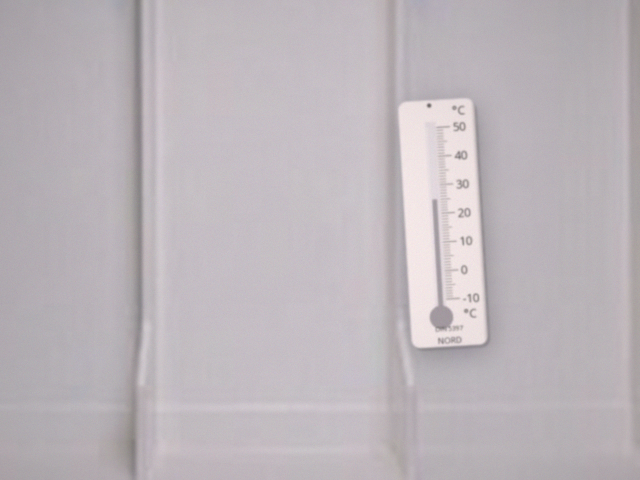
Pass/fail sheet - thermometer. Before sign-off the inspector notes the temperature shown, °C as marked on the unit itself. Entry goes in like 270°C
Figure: 25°C
